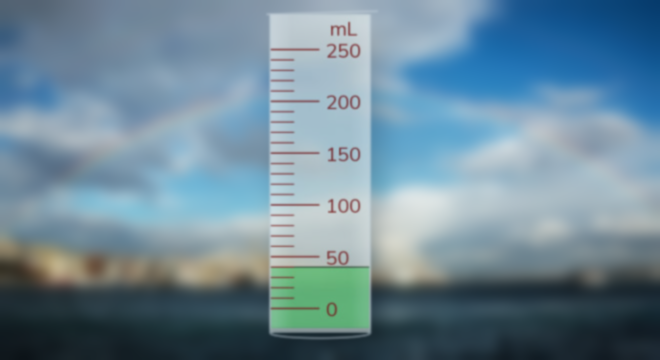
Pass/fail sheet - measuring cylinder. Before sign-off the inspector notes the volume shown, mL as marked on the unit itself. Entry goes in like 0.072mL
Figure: 40mL
